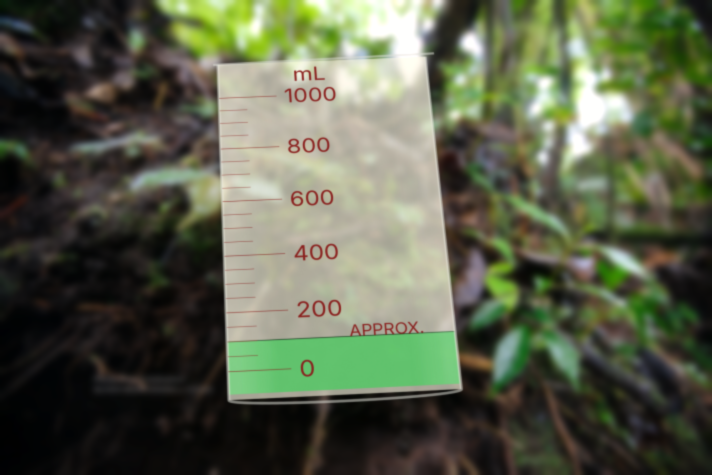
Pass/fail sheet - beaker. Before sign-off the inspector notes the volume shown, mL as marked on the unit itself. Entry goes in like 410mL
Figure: 100mL
